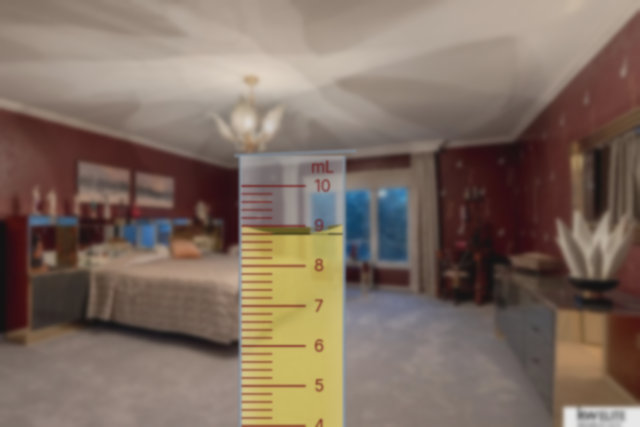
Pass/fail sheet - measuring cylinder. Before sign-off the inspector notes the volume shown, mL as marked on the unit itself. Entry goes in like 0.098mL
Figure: 8.8mL
